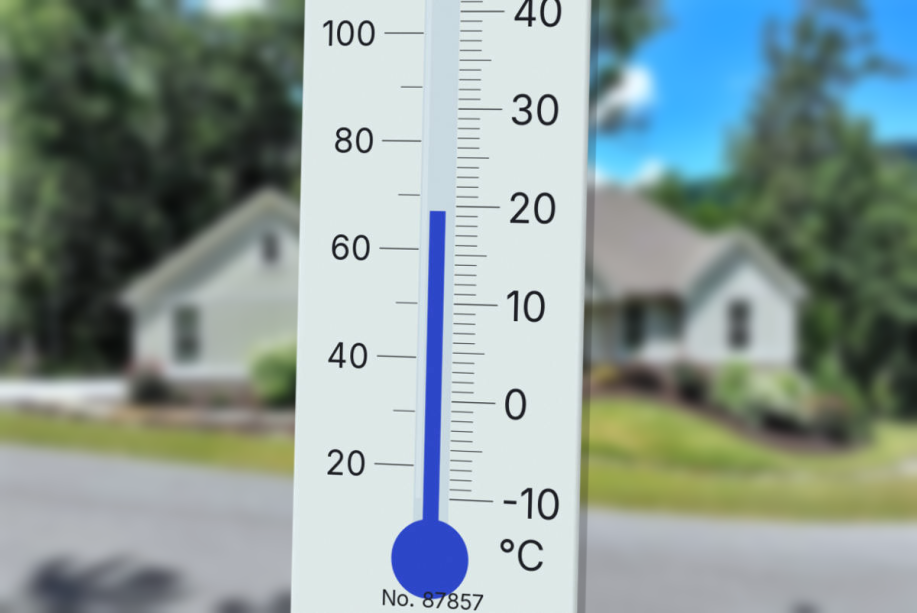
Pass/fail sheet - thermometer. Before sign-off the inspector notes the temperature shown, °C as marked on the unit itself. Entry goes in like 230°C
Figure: 19.5°C
